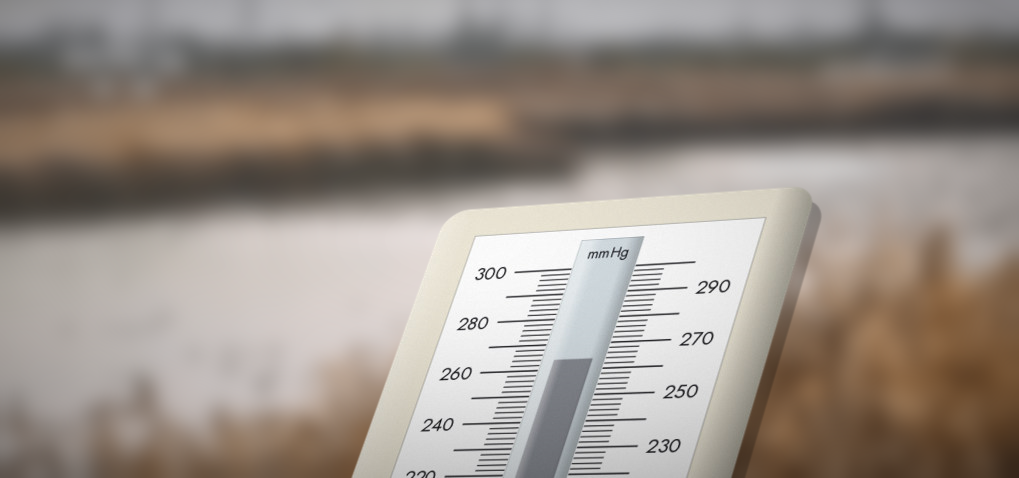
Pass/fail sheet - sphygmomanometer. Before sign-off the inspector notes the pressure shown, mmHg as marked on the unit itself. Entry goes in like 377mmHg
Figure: 264mmHg
